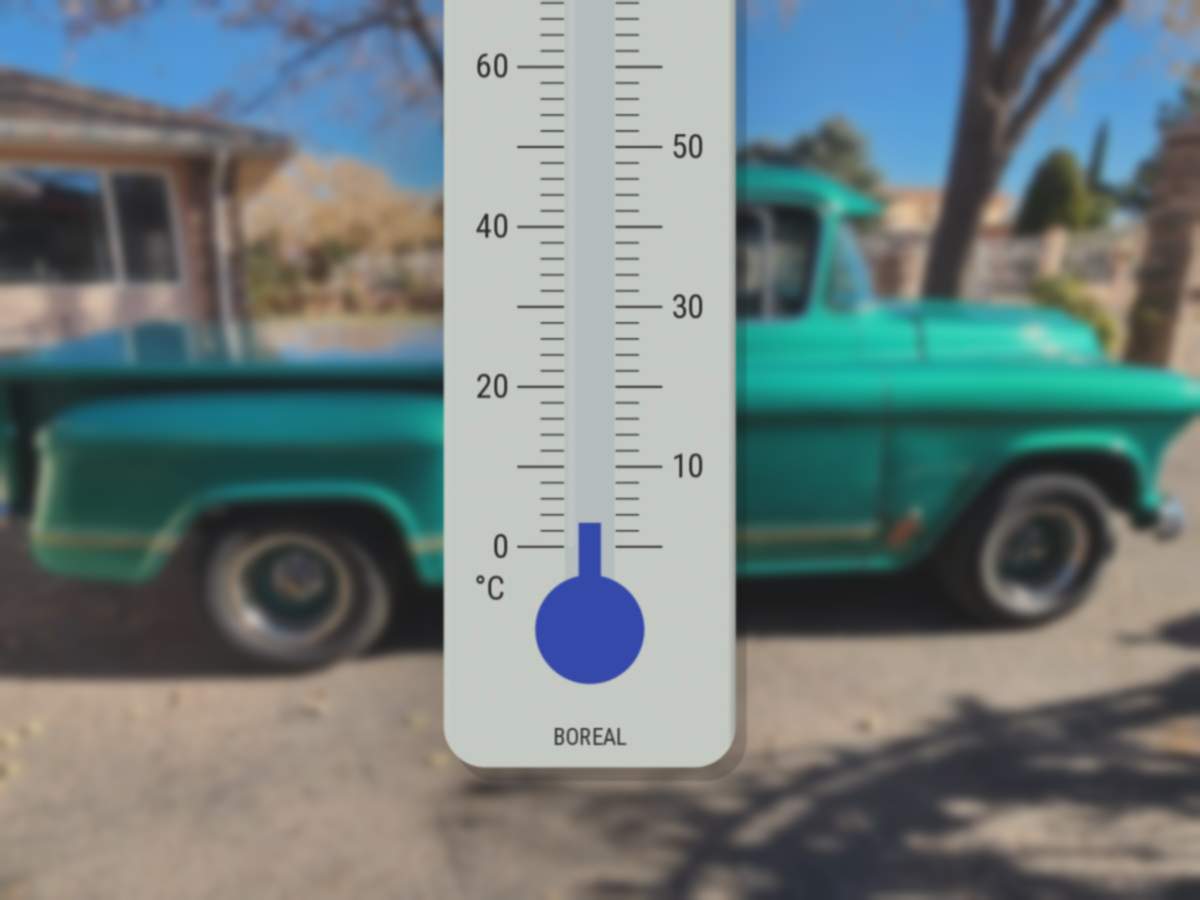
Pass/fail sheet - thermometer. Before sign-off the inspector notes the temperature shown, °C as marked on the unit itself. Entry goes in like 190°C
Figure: 3°C
